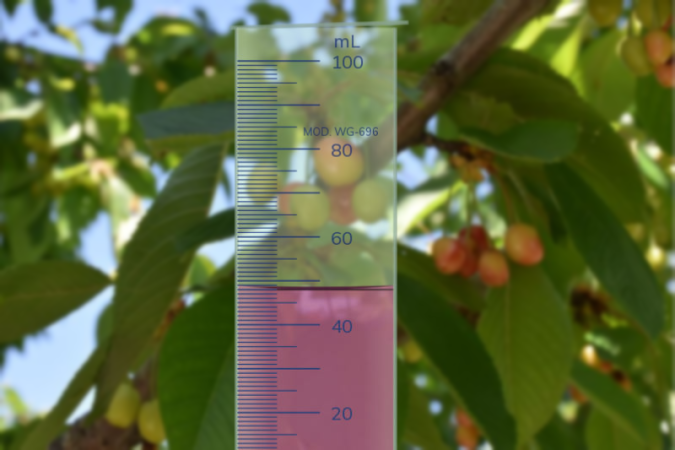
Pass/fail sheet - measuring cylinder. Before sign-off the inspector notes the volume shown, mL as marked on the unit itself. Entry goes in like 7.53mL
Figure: 48mL
